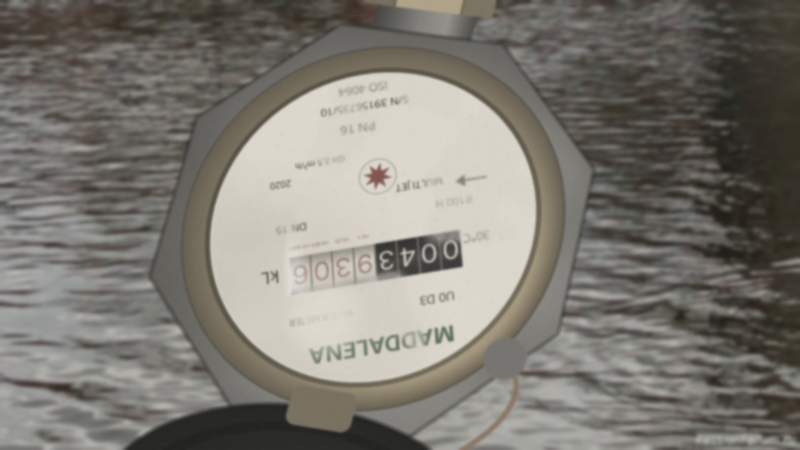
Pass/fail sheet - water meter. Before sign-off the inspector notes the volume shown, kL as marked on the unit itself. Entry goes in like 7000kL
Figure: 43.9306kL
